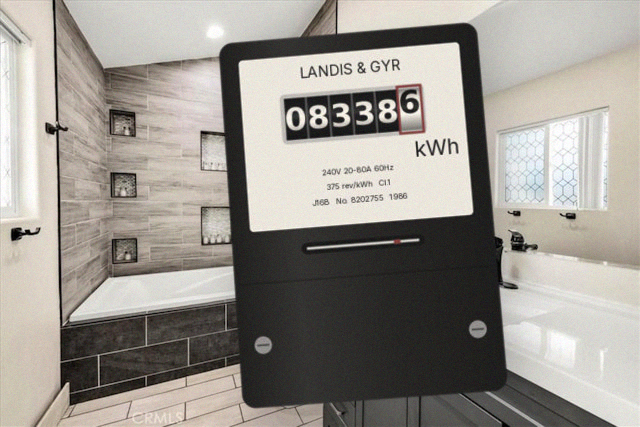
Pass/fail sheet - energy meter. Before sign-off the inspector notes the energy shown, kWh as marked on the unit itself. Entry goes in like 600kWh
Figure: 8338.6kWh
